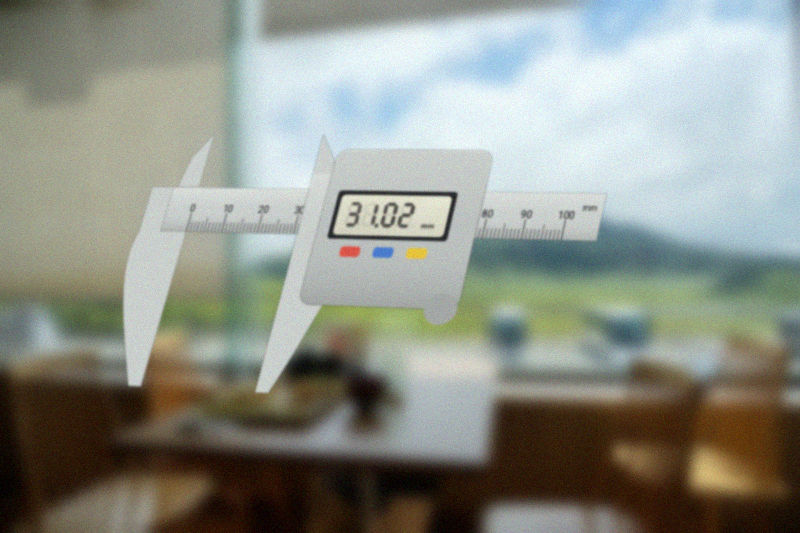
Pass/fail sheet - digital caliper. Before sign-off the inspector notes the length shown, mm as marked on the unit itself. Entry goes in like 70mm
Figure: 31.02mm
